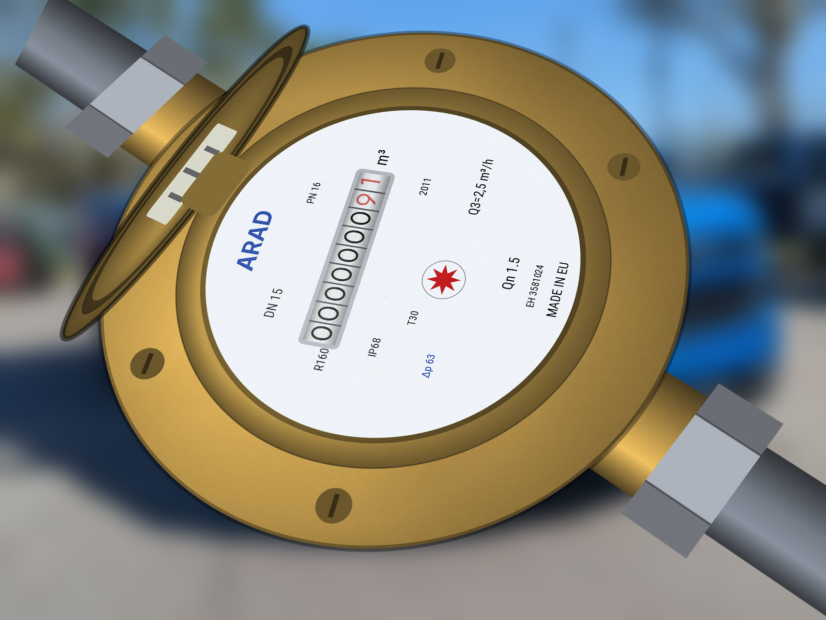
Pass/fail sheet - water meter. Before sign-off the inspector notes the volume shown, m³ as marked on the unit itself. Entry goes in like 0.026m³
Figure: 0.91m³
